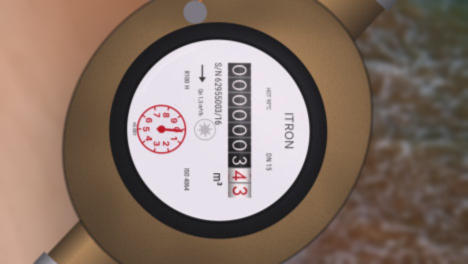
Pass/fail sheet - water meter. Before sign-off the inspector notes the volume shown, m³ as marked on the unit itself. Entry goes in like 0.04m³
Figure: 3.430m³
